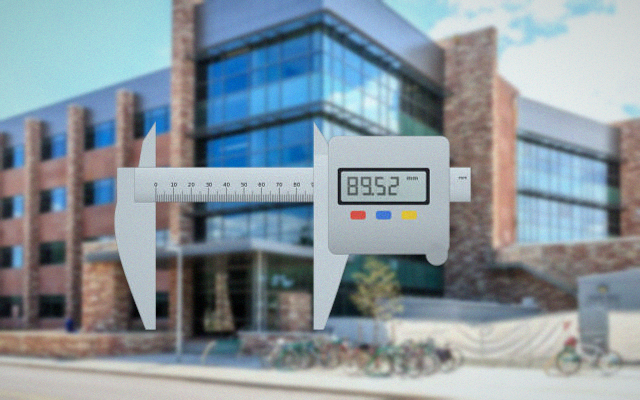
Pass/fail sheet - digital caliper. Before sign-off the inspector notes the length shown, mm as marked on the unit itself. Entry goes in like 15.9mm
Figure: 89.52mm
